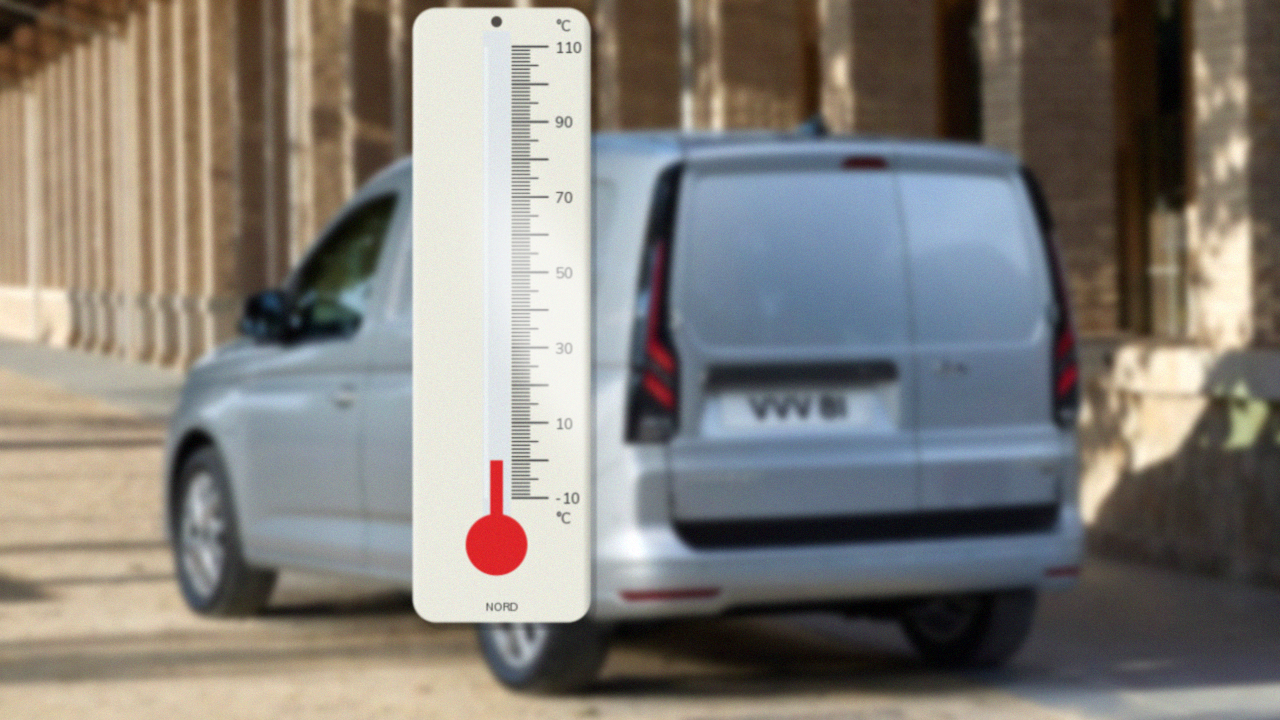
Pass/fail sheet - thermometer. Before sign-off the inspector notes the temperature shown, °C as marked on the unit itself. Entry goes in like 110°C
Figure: 0°C
